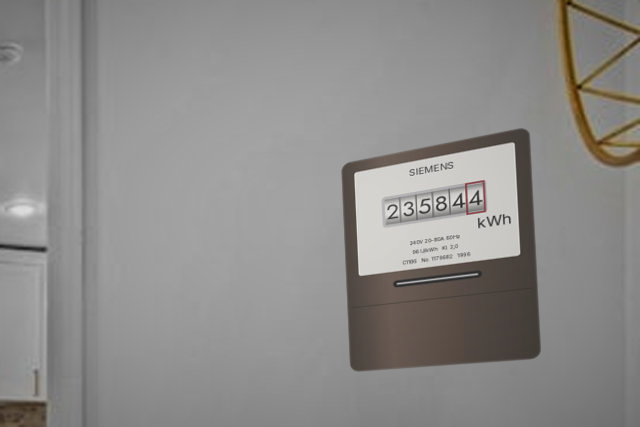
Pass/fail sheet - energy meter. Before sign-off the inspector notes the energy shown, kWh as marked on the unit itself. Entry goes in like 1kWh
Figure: 23584.4kWh
